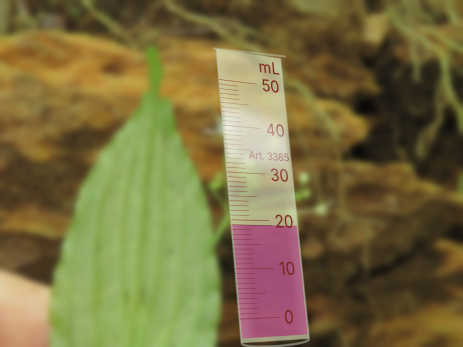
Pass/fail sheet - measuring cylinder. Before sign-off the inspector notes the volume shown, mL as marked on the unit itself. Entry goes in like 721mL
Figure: 19mL
